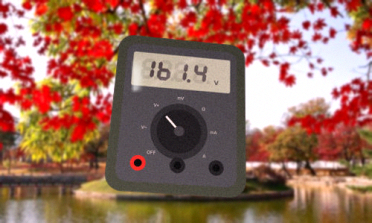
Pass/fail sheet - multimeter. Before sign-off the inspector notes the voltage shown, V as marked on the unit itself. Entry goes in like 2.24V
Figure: 161.4V
